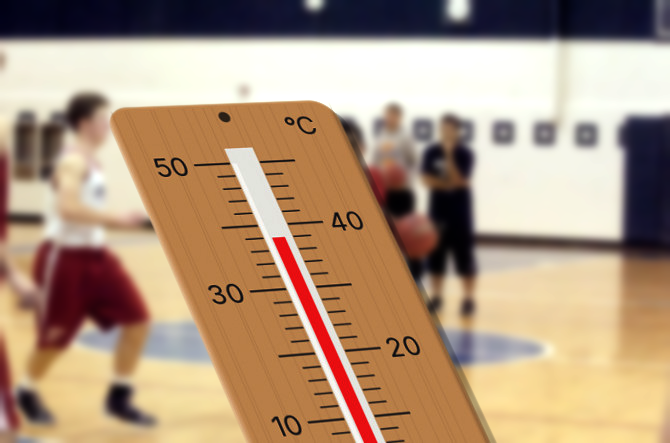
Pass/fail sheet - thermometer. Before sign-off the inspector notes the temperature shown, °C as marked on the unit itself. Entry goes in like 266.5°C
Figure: 38°C
